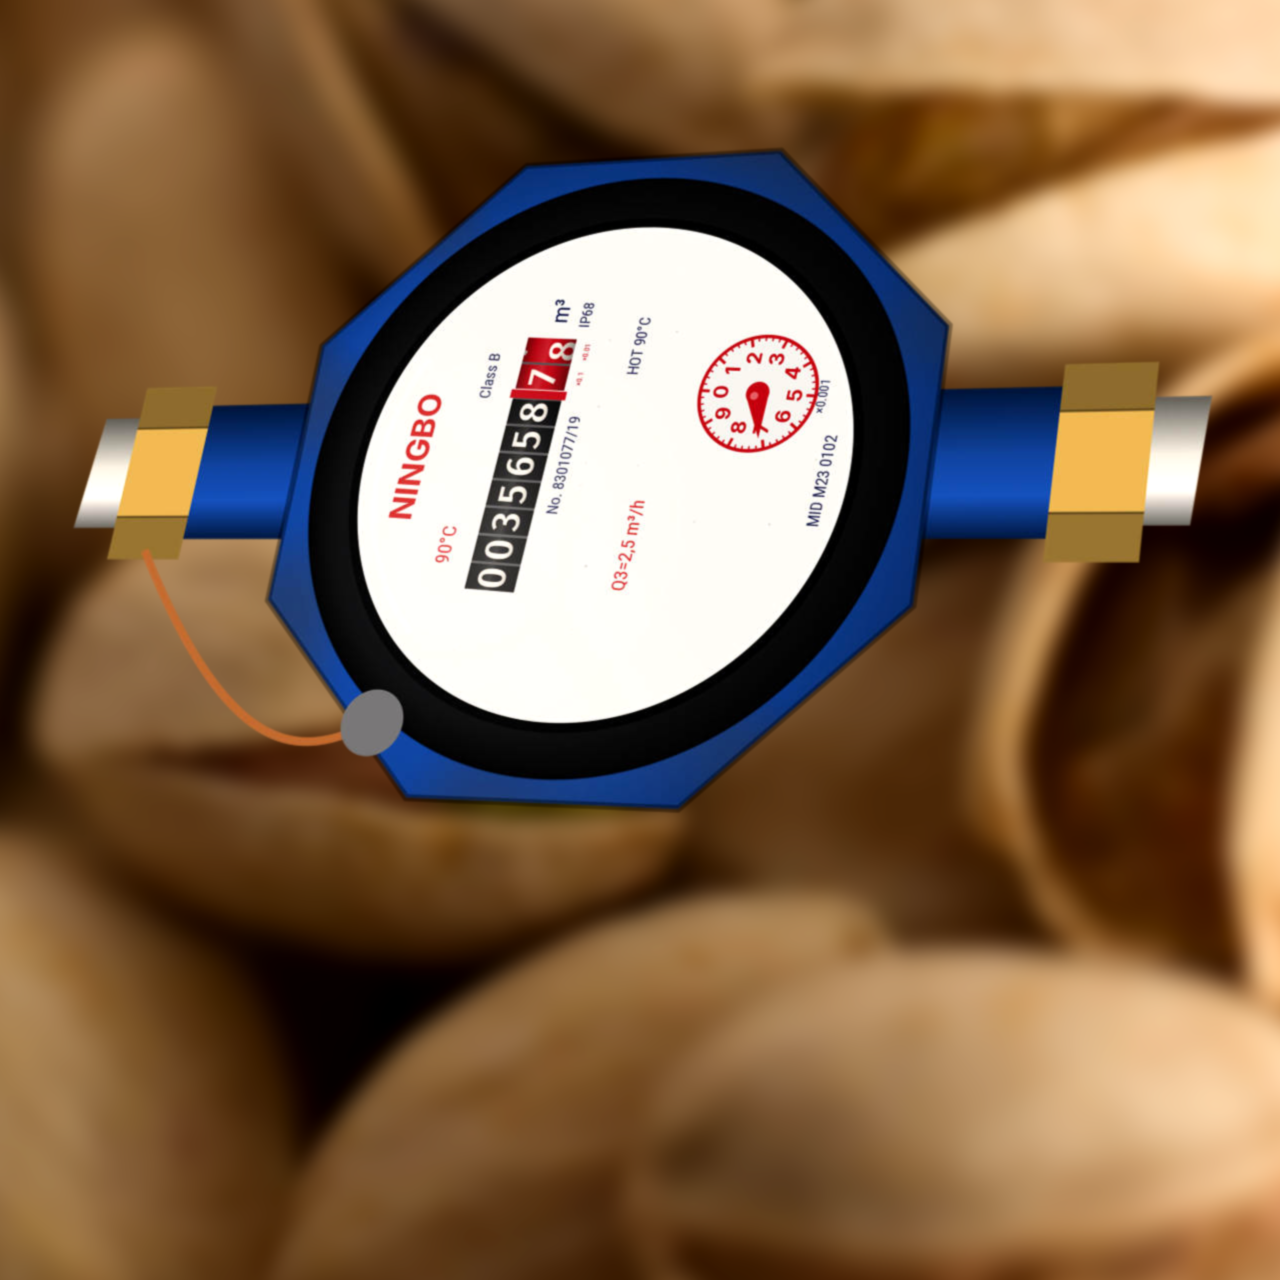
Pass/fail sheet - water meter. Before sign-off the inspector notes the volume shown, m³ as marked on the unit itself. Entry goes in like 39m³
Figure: 35658.777m³
